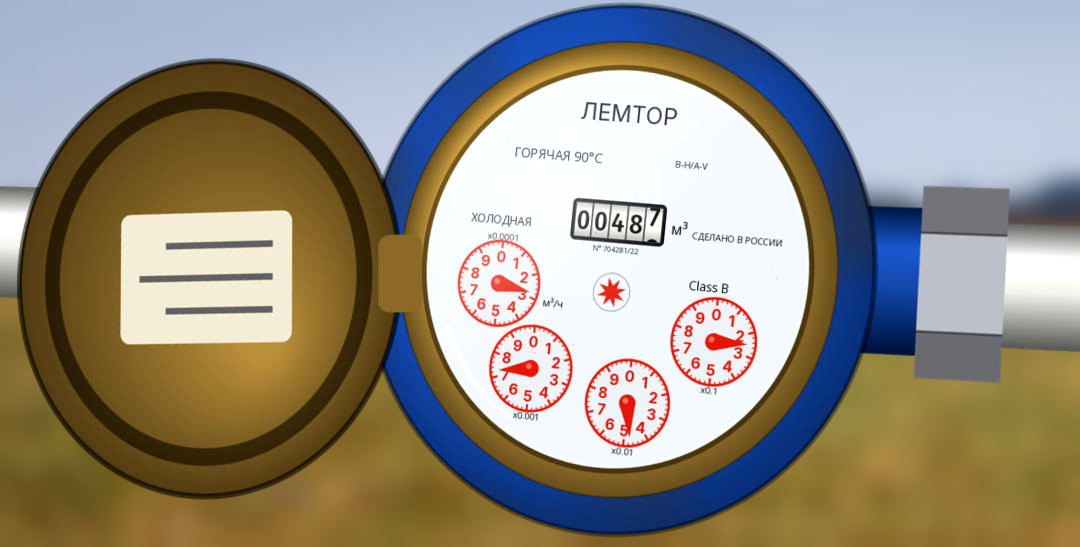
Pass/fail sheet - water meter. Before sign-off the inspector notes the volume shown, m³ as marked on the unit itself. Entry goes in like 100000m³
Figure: 487.2472m³
